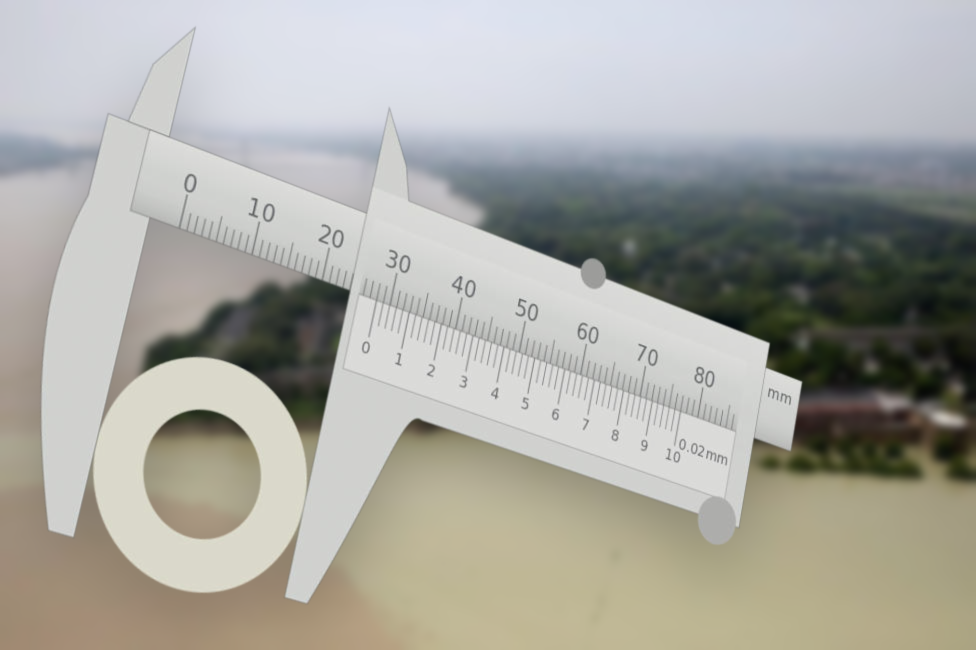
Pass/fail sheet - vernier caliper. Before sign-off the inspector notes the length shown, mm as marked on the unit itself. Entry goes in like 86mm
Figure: 28.0mm
